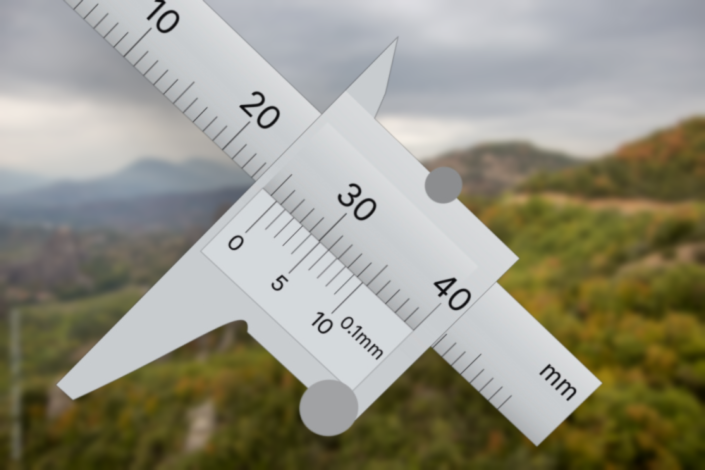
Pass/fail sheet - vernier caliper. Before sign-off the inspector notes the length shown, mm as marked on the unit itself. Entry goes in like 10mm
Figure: 25.6mm
